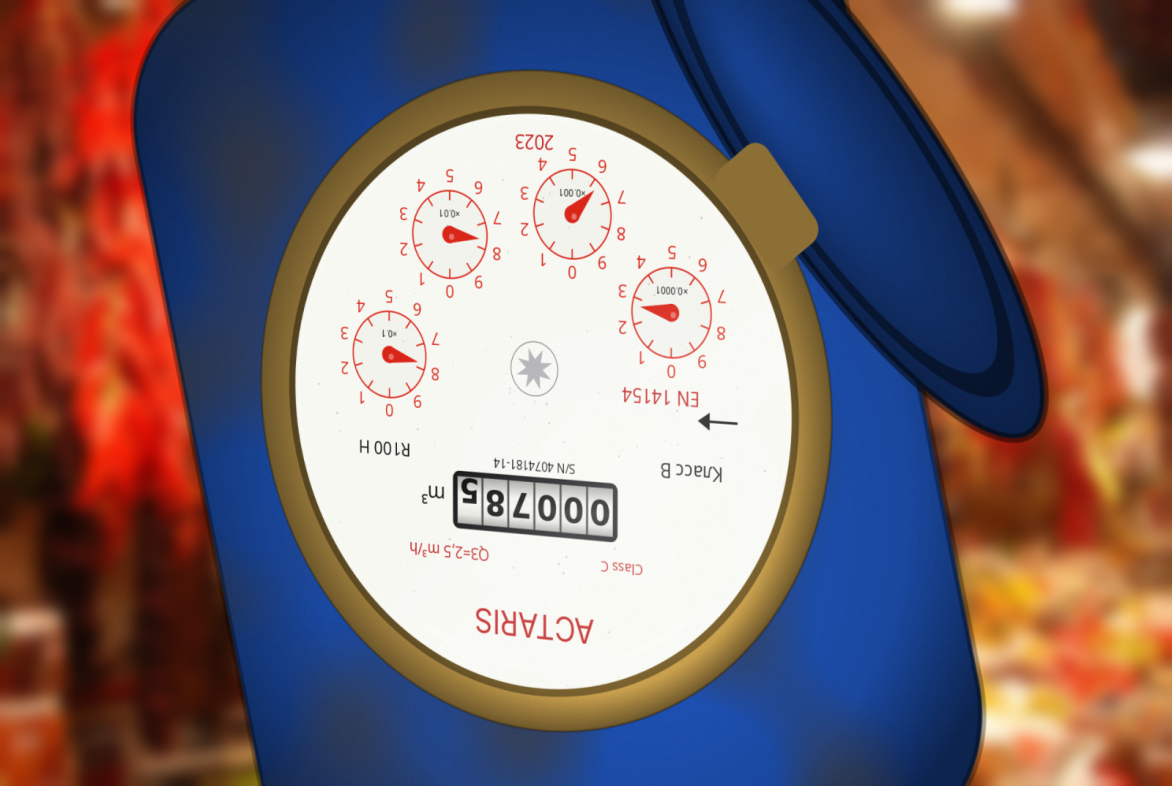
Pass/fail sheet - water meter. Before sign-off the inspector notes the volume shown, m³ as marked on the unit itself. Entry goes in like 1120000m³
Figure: 784.7762m³
